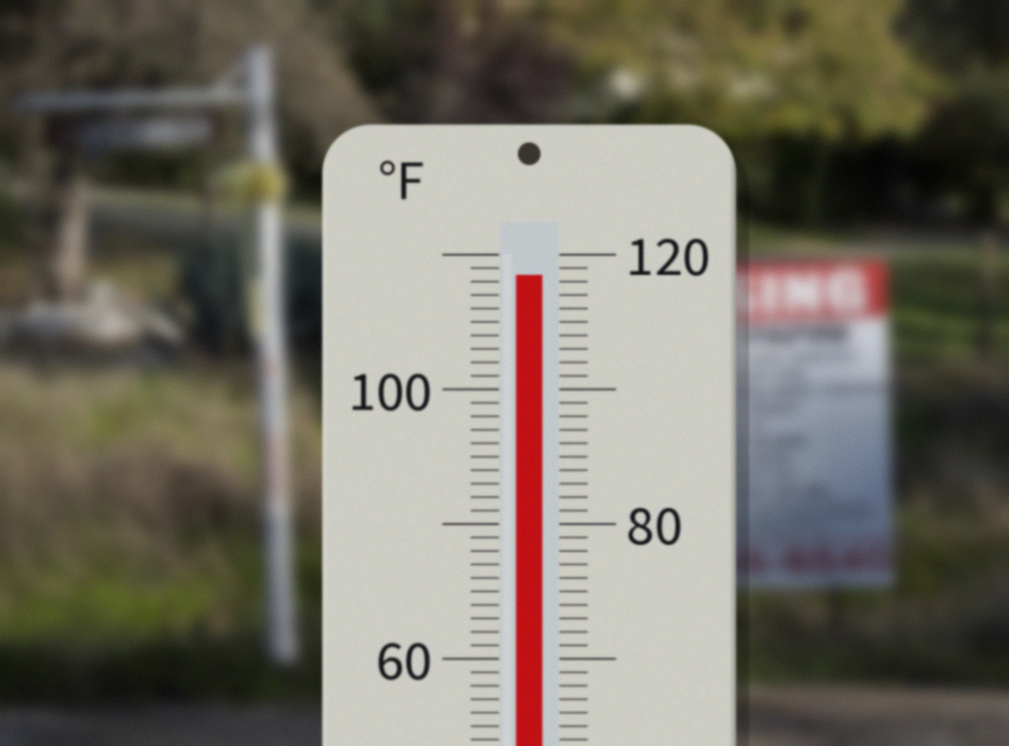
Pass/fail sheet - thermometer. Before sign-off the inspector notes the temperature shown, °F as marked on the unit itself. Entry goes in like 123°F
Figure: 117°F
